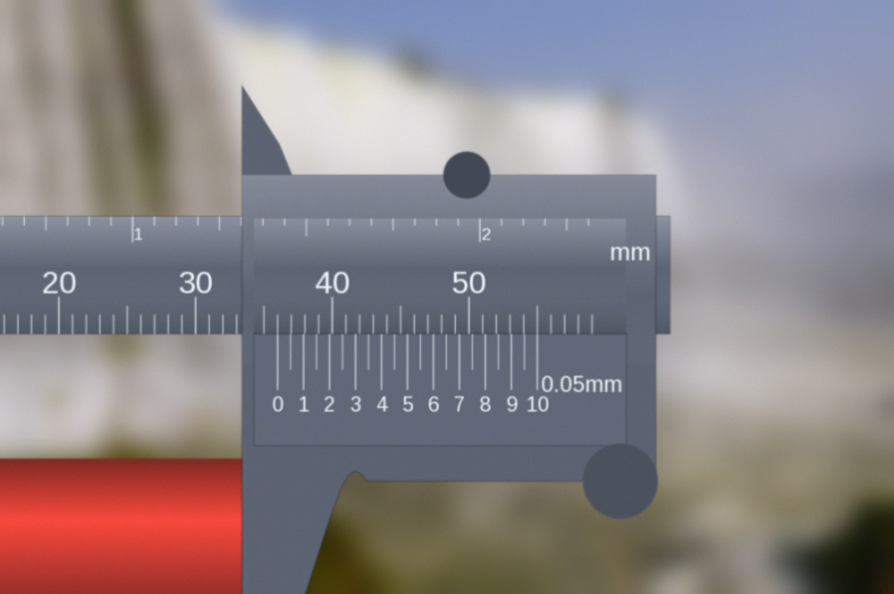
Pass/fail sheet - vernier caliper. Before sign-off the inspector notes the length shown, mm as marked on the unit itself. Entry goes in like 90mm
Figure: 36.0mm
